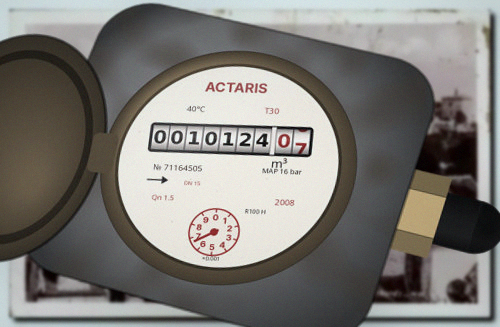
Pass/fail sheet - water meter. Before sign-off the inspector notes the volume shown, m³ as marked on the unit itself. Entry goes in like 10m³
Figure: 10124.066m³
